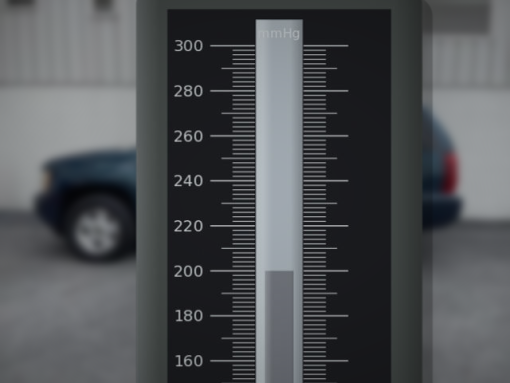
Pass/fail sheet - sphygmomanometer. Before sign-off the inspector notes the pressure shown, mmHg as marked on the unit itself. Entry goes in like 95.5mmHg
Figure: 200mmHg
